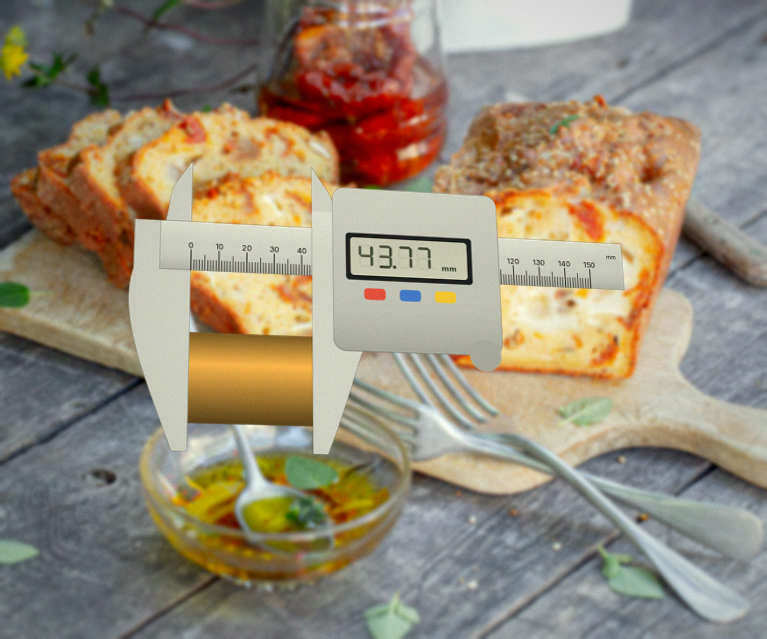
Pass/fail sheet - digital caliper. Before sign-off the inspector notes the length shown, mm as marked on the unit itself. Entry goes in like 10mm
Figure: 43.77mm
